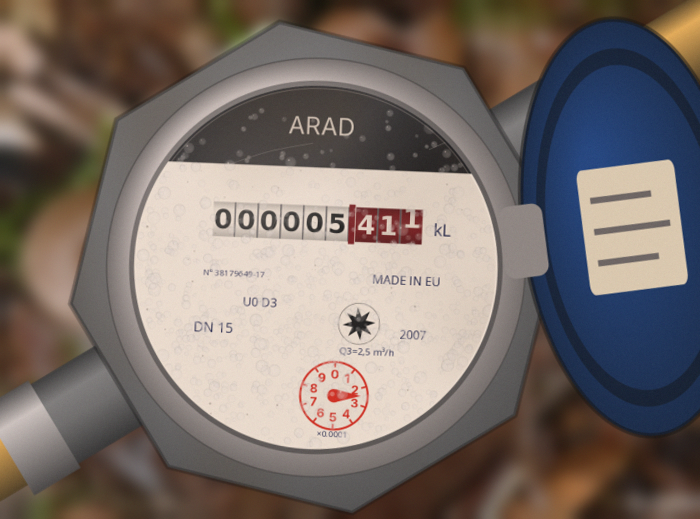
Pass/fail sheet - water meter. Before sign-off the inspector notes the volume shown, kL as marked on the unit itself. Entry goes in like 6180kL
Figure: 5.4112kL
